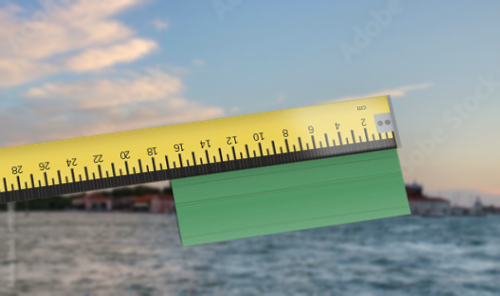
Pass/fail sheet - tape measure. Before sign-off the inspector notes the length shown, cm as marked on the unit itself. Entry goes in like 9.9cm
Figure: 17cm
